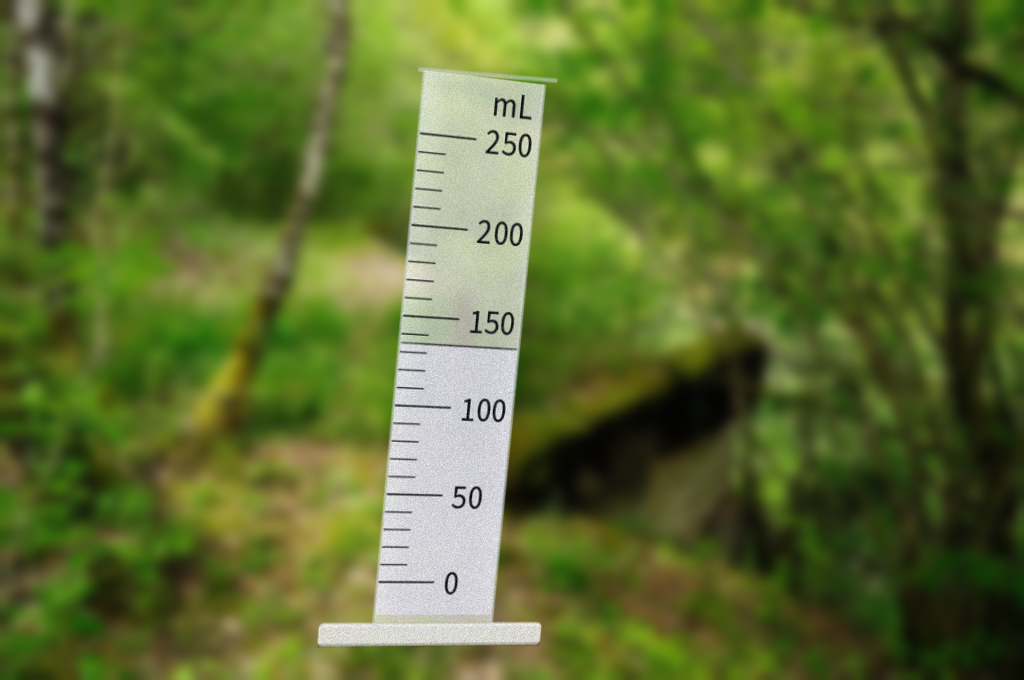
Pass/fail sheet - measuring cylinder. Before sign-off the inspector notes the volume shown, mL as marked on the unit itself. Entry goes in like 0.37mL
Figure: 135mL
